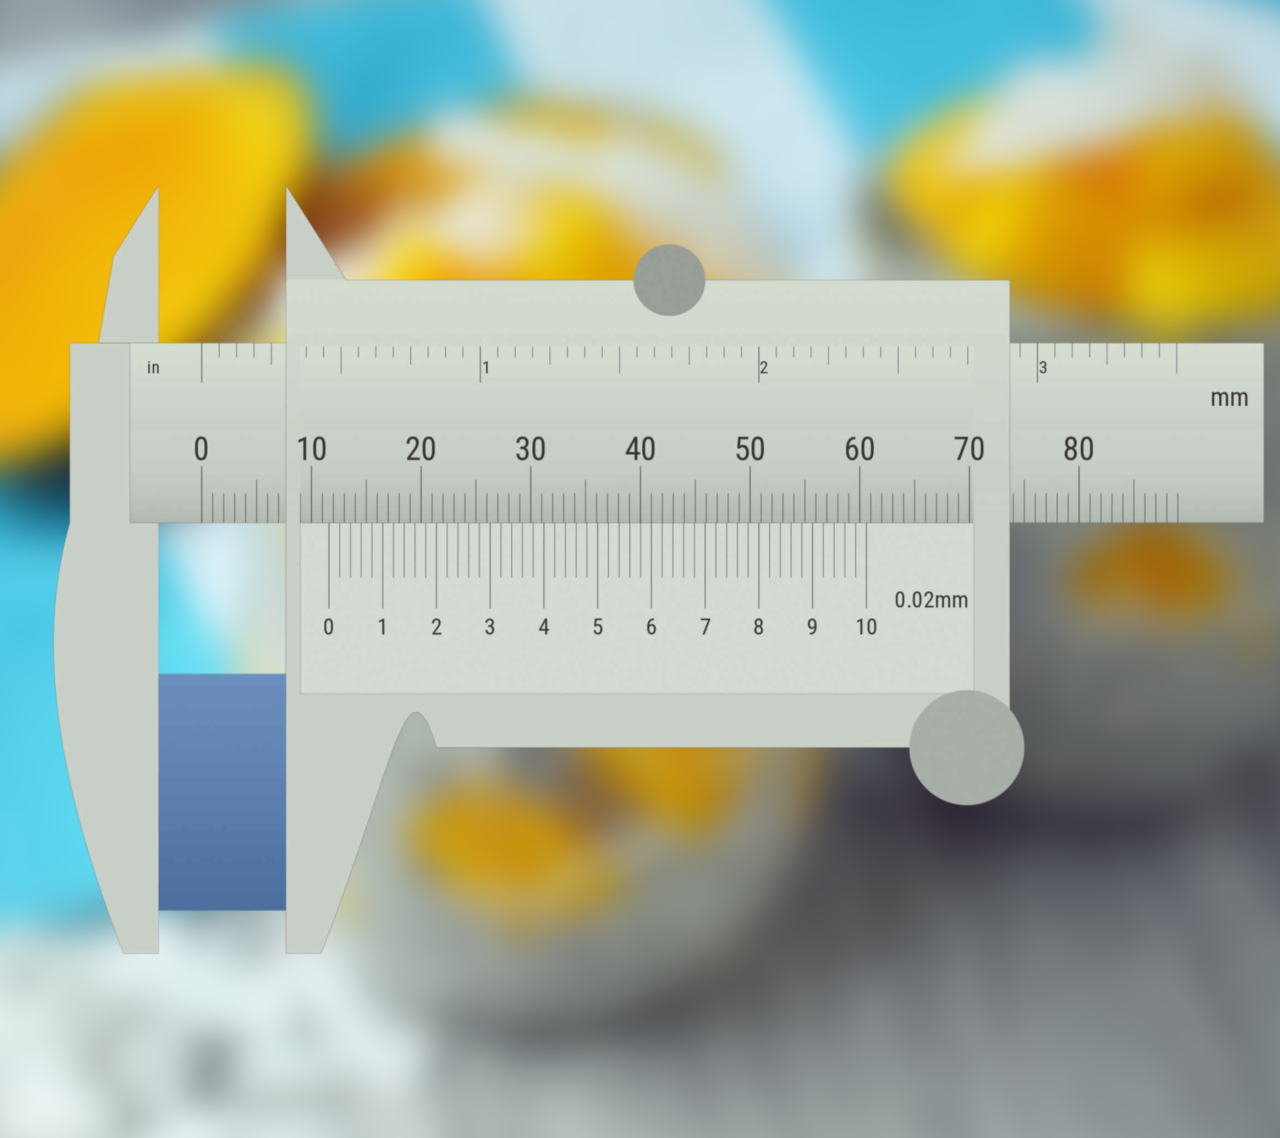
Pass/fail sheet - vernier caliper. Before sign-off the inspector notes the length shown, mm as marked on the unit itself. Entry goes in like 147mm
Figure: 11.6mm
